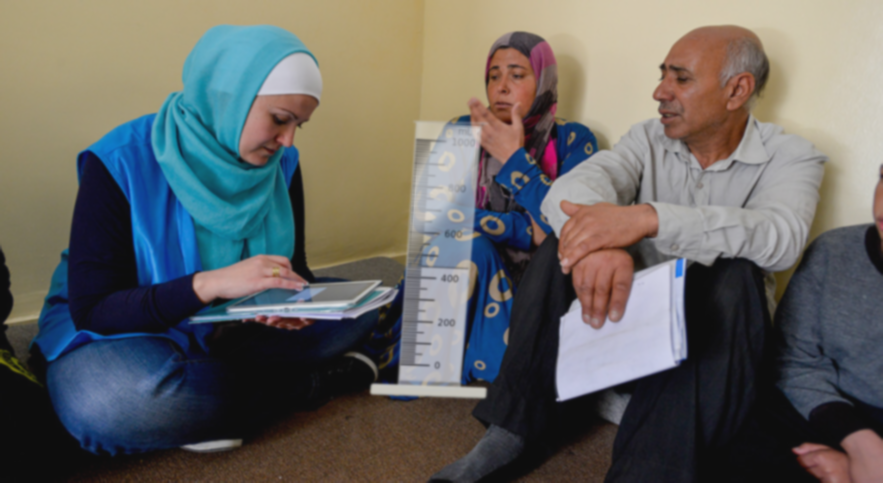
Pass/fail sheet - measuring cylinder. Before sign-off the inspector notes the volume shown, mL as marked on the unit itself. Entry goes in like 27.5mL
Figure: 450mL
